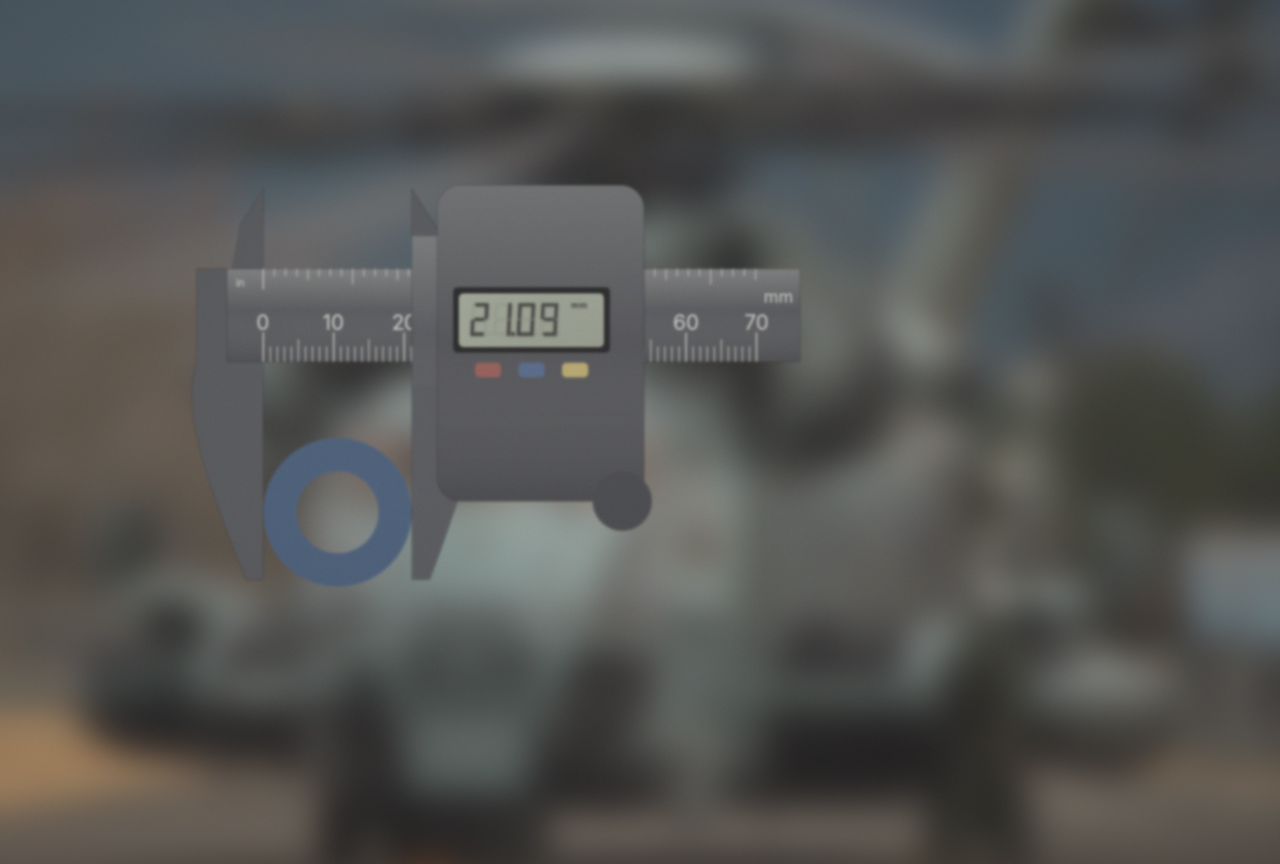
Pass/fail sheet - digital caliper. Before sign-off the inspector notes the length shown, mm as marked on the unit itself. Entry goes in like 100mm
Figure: 21.09mm
